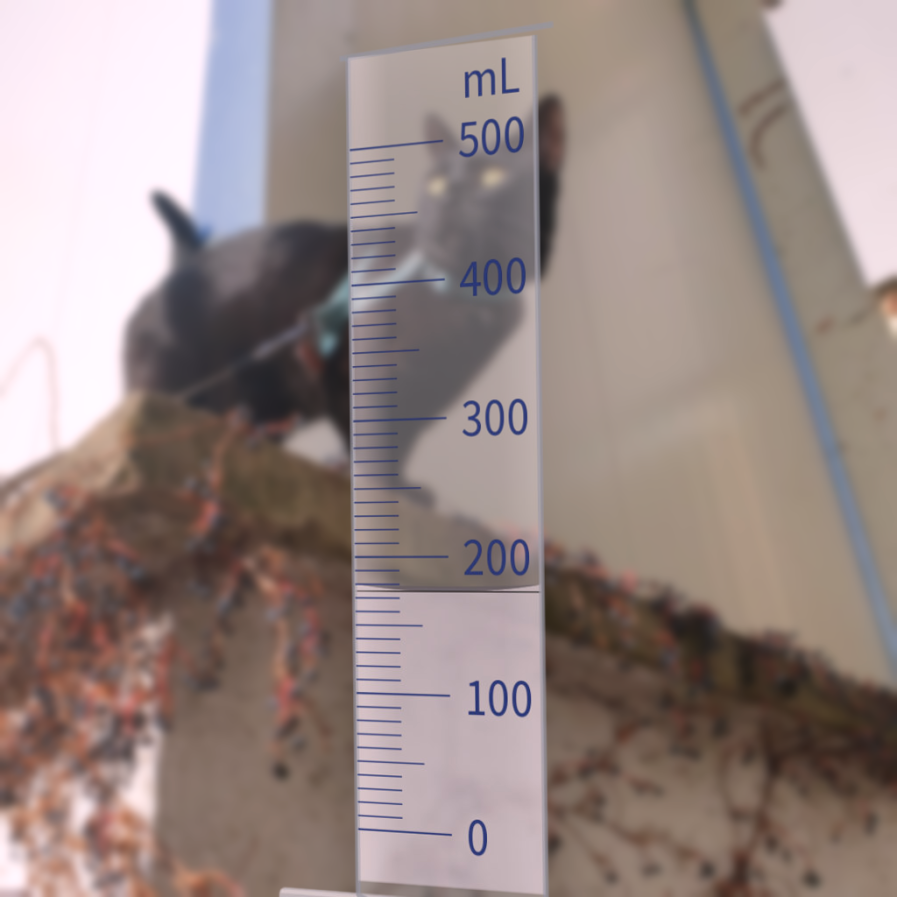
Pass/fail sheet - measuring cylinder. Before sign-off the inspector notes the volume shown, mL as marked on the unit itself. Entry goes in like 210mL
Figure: 175mL
